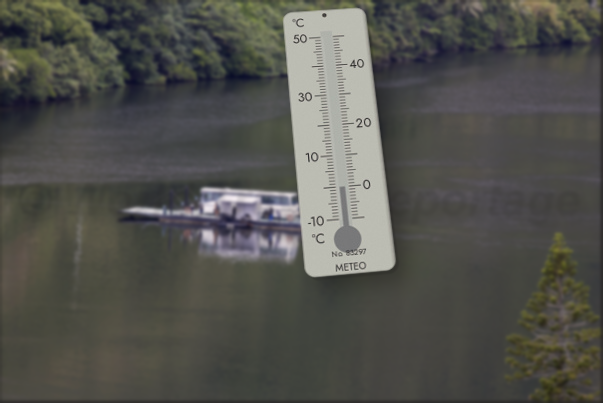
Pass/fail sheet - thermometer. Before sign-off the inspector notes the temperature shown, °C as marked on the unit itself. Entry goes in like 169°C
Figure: 0°C
